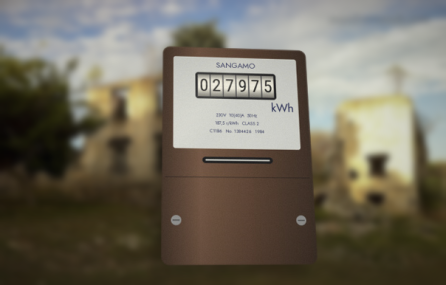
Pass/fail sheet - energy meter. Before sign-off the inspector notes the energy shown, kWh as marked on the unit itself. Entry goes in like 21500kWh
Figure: 27975kWh
